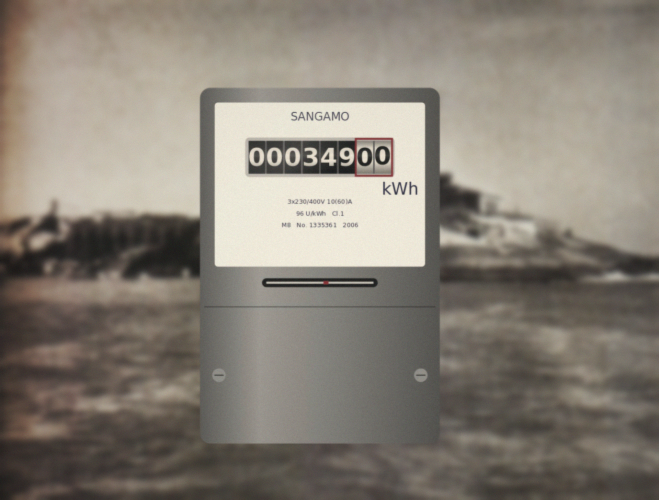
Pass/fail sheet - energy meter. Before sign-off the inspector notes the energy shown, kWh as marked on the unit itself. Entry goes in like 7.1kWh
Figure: 349.00kWh
